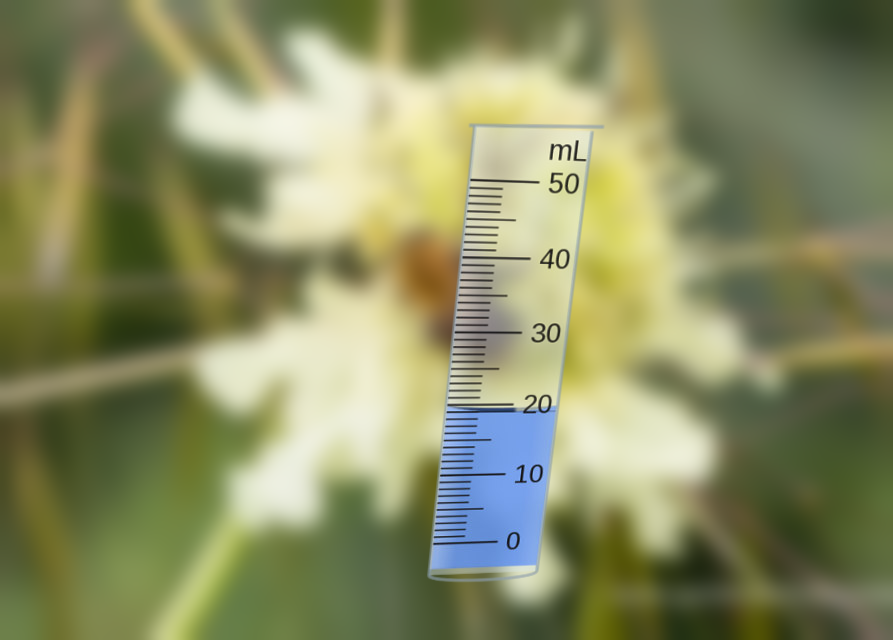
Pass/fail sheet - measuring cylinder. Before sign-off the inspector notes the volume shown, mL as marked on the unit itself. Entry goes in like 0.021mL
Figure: 19mL
